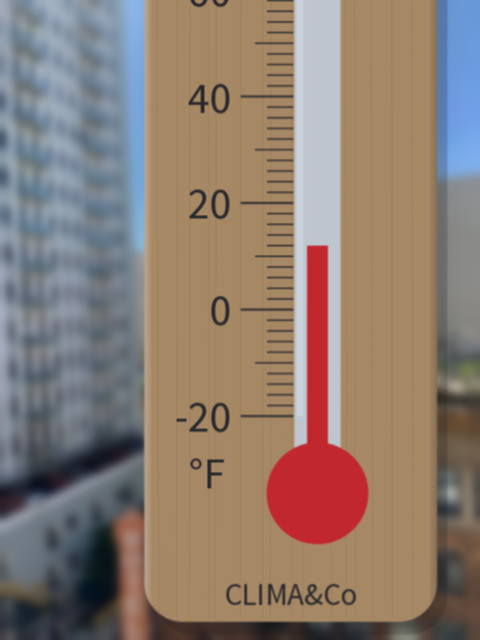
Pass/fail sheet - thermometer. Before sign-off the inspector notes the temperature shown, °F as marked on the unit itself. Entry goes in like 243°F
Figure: 12°F
